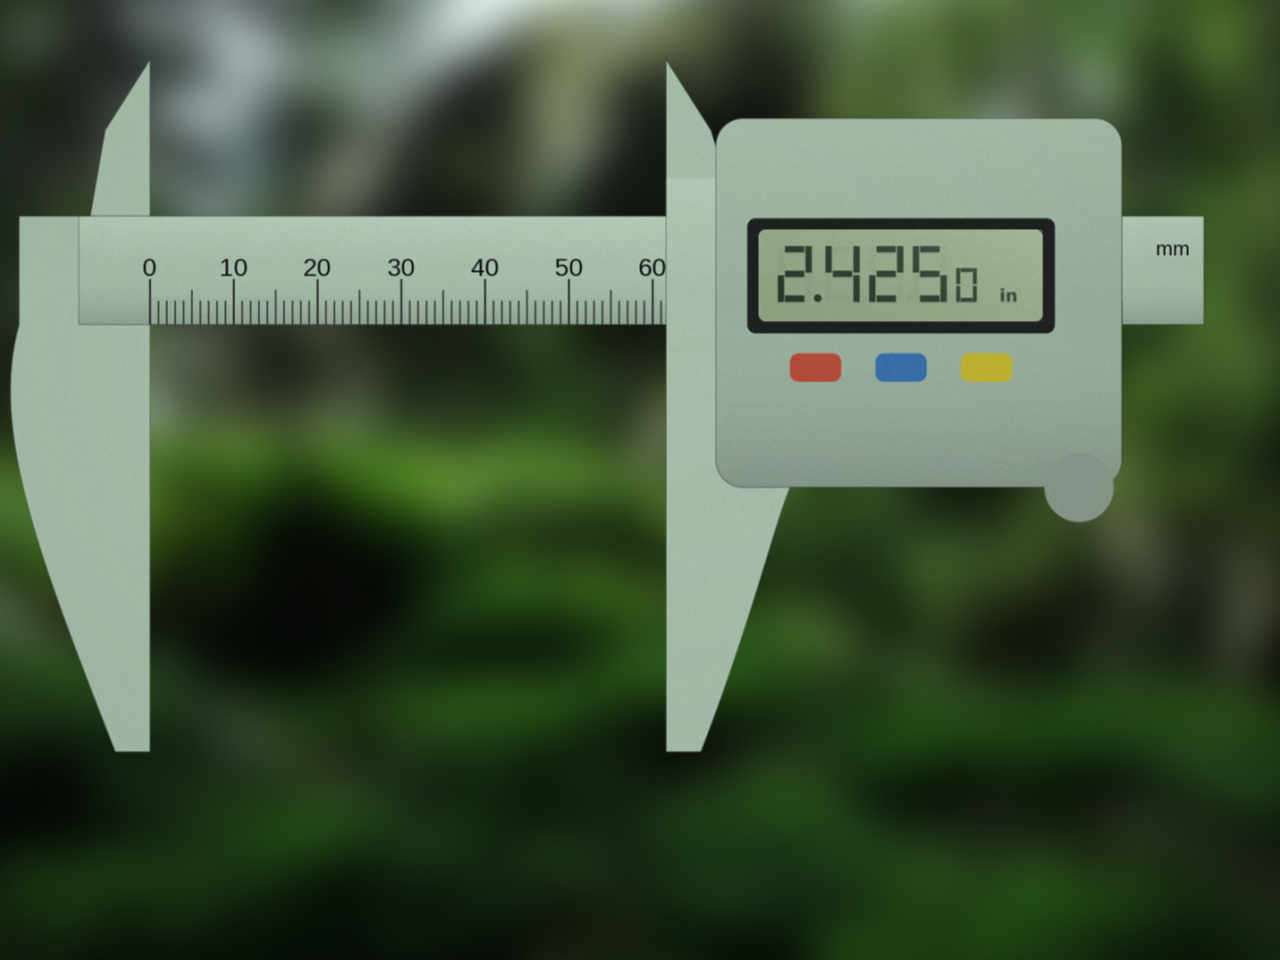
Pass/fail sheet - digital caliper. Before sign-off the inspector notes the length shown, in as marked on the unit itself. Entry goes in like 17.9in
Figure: 2.4250in
